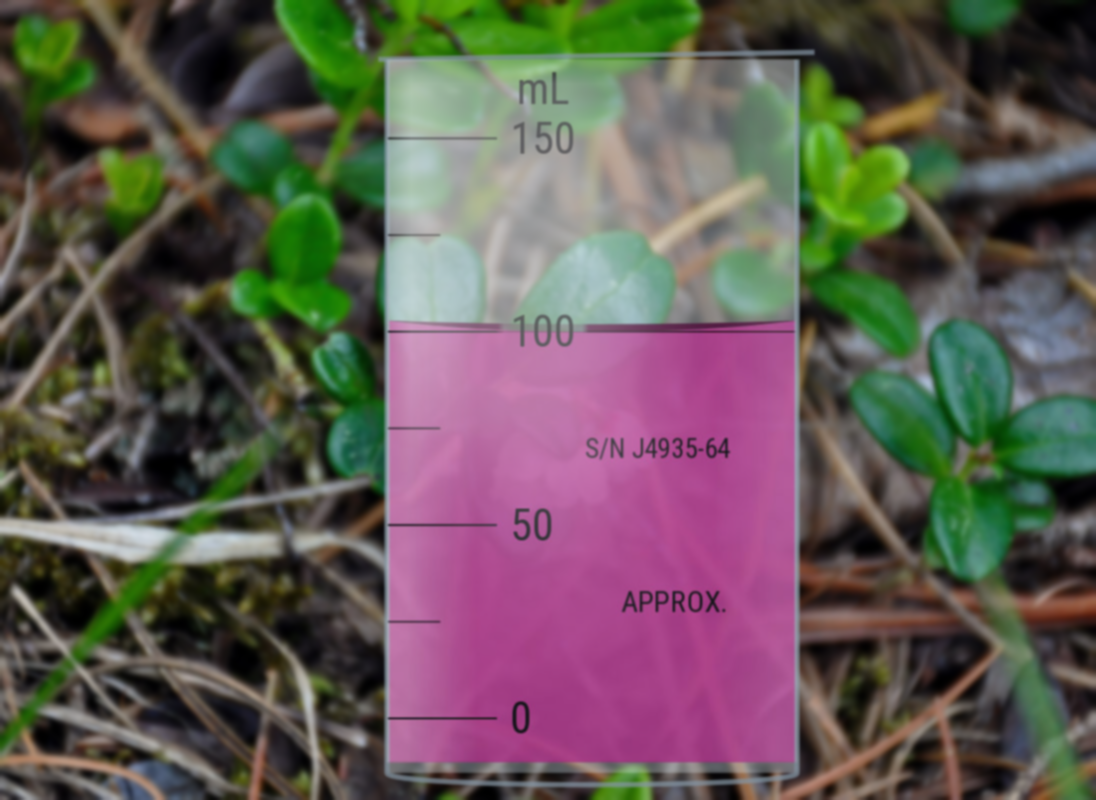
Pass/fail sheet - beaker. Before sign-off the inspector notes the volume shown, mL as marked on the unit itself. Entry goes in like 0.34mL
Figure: 100mL
